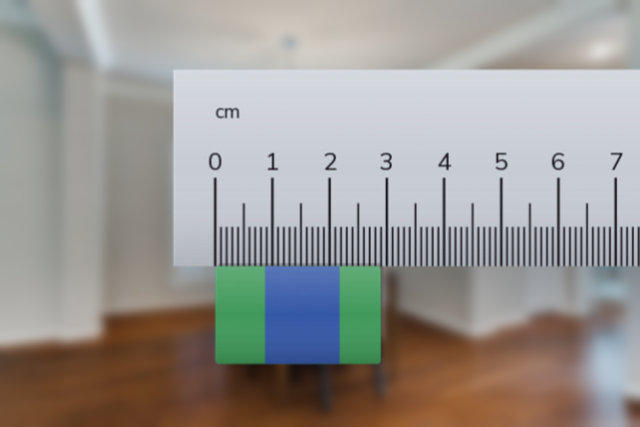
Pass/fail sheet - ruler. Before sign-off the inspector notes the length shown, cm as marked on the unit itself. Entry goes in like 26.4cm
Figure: 2.9cm
